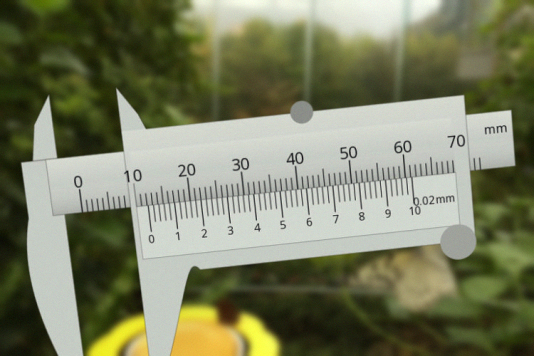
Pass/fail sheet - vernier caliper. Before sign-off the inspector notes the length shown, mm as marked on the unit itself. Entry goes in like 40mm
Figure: 12.2mm
